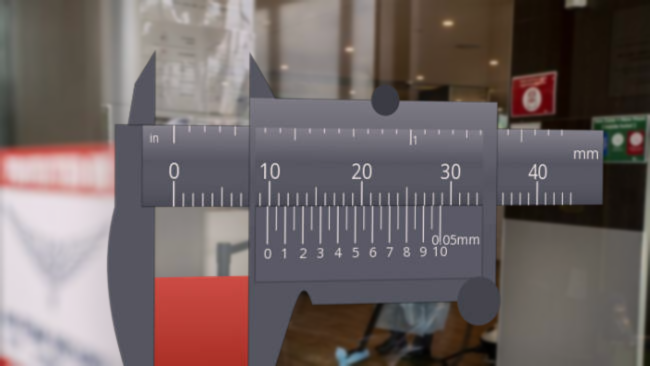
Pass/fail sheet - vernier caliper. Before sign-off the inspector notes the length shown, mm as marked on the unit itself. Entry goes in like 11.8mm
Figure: 9.8mm
